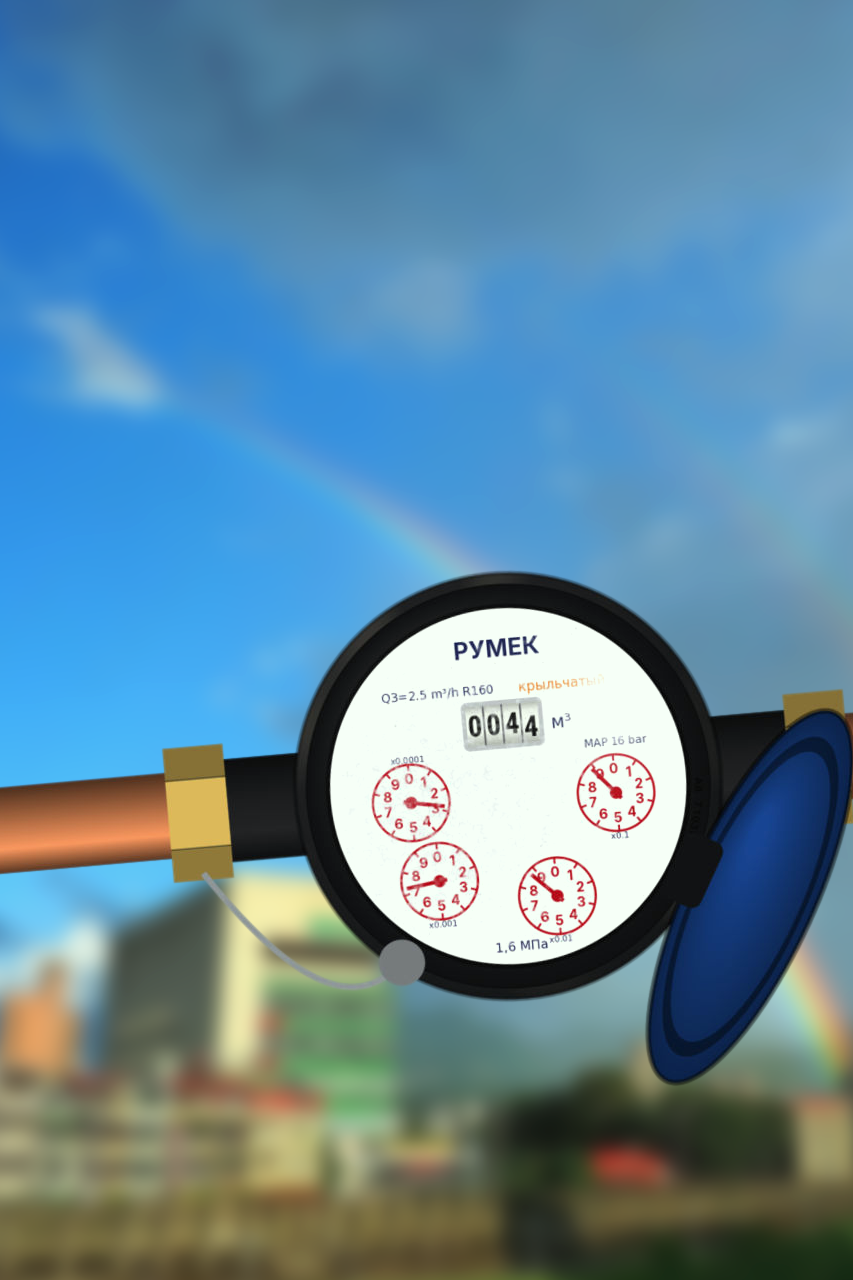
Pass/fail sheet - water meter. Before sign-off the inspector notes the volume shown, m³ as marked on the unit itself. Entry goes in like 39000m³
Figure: 43.8872m³
